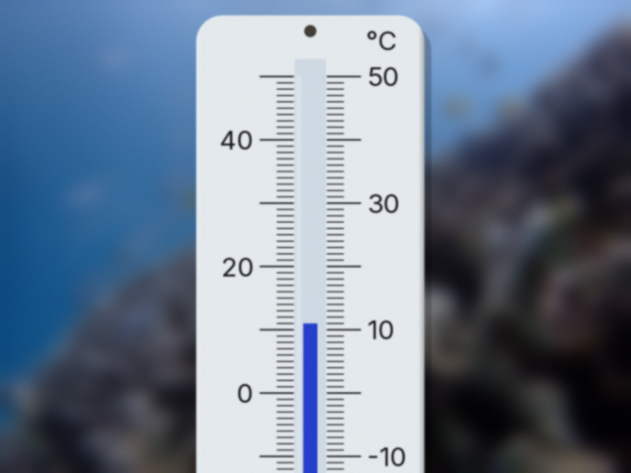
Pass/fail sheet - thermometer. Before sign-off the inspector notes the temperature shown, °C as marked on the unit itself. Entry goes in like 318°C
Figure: 11°C
